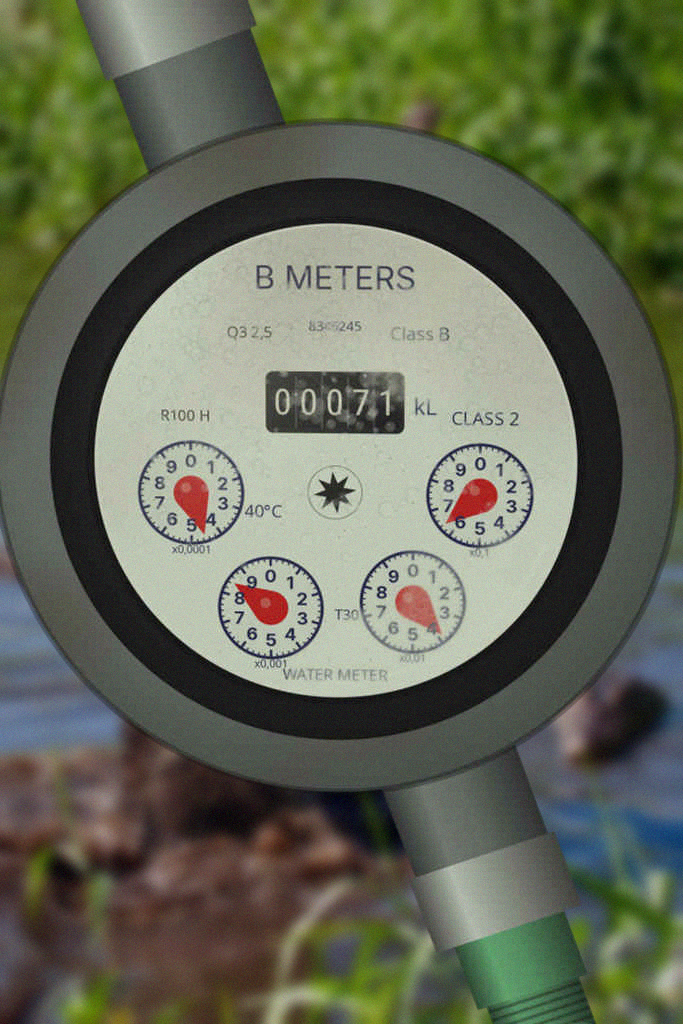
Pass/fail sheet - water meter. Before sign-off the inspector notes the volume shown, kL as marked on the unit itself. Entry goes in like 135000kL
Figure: 71.6384kL
